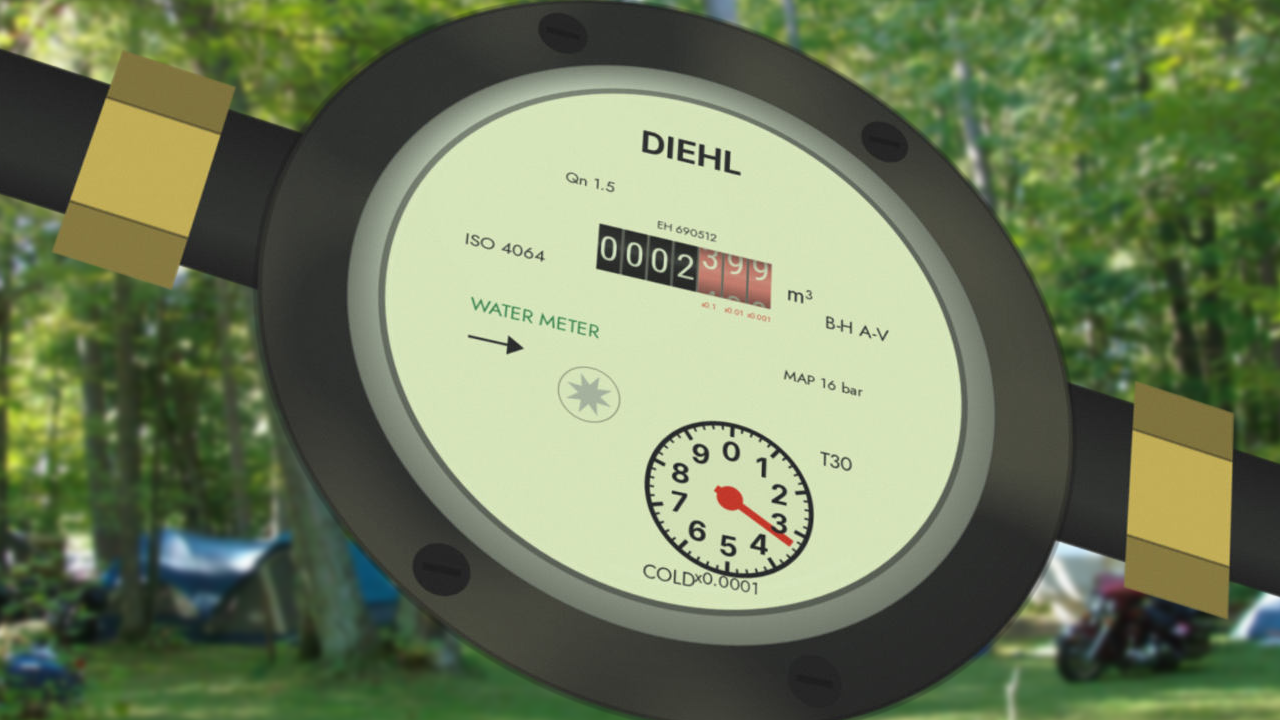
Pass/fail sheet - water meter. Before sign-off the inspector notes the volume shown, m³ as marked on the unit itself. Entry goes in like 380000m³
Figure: 2.3993m³
